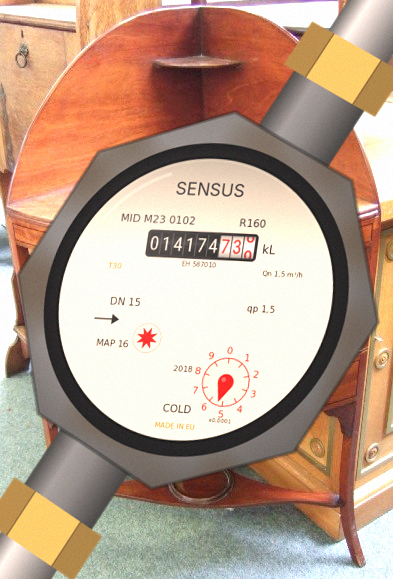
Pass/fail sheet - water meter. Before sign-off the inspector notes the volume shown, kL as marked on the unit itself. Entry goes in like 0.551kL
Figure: 14174.7385kL
